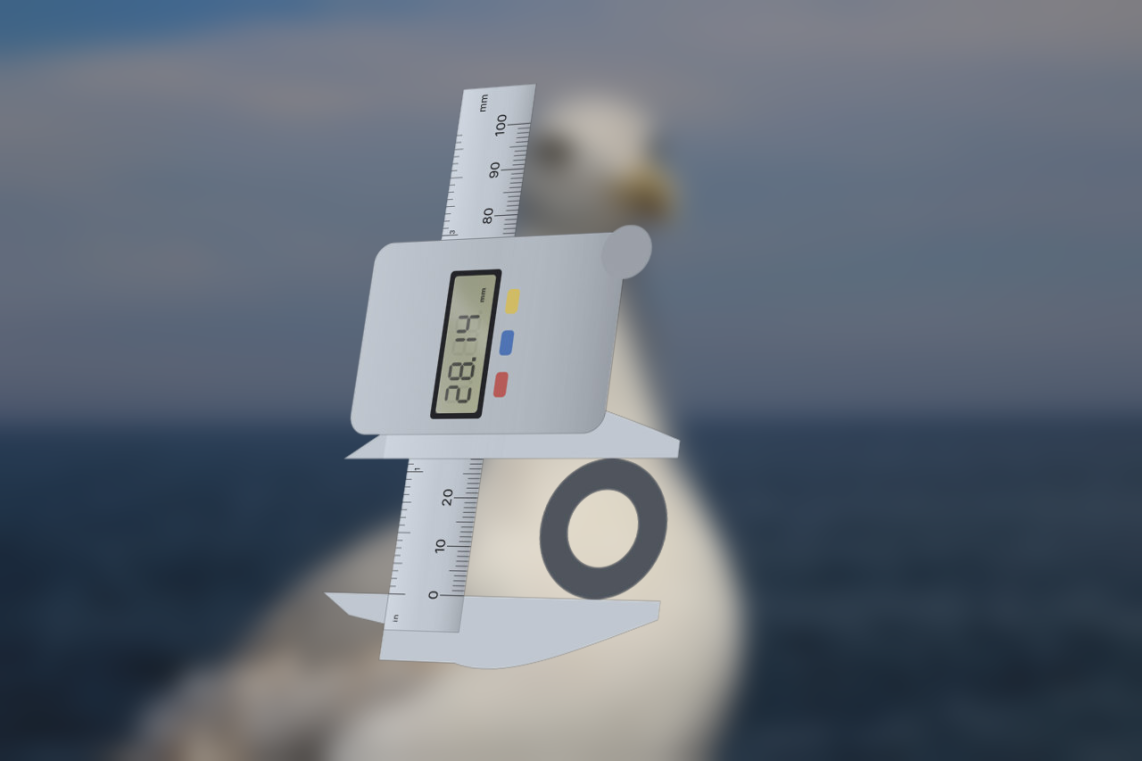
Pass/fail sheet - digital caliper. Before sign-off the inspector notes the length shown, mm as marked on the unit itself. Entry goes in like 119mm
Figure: 28.14mm
